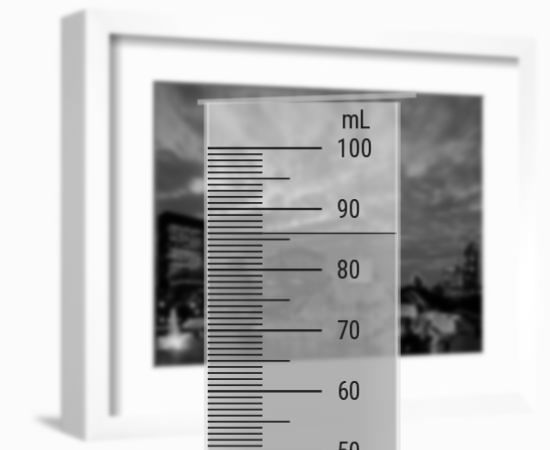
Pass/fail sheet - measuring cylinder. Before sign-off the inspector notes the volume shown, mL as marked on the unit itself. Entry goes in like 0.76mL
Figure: 86mL
